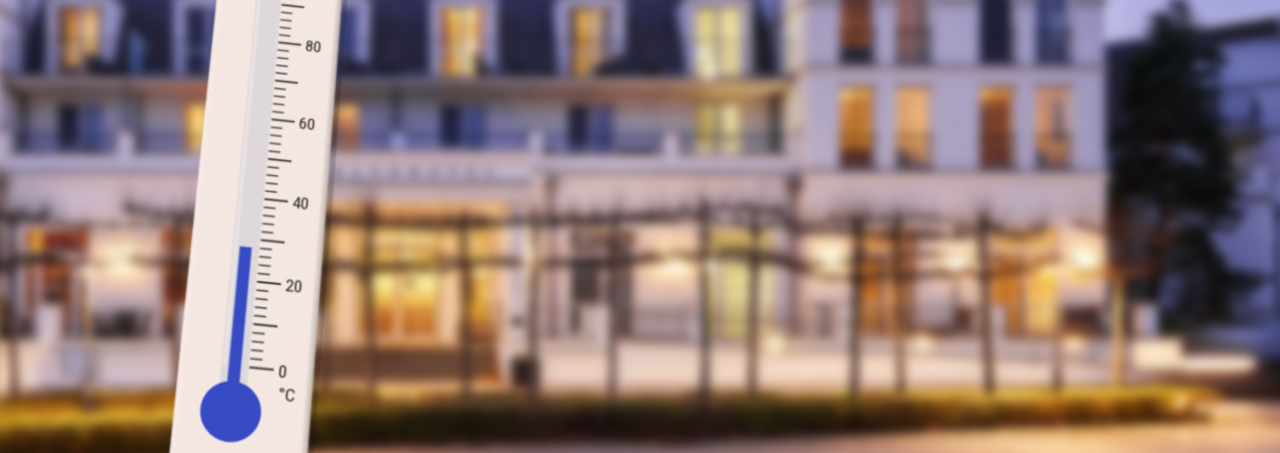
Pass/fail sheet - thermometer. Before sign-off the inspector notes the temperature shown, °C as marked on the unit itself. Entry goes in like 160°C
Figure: 28°C
